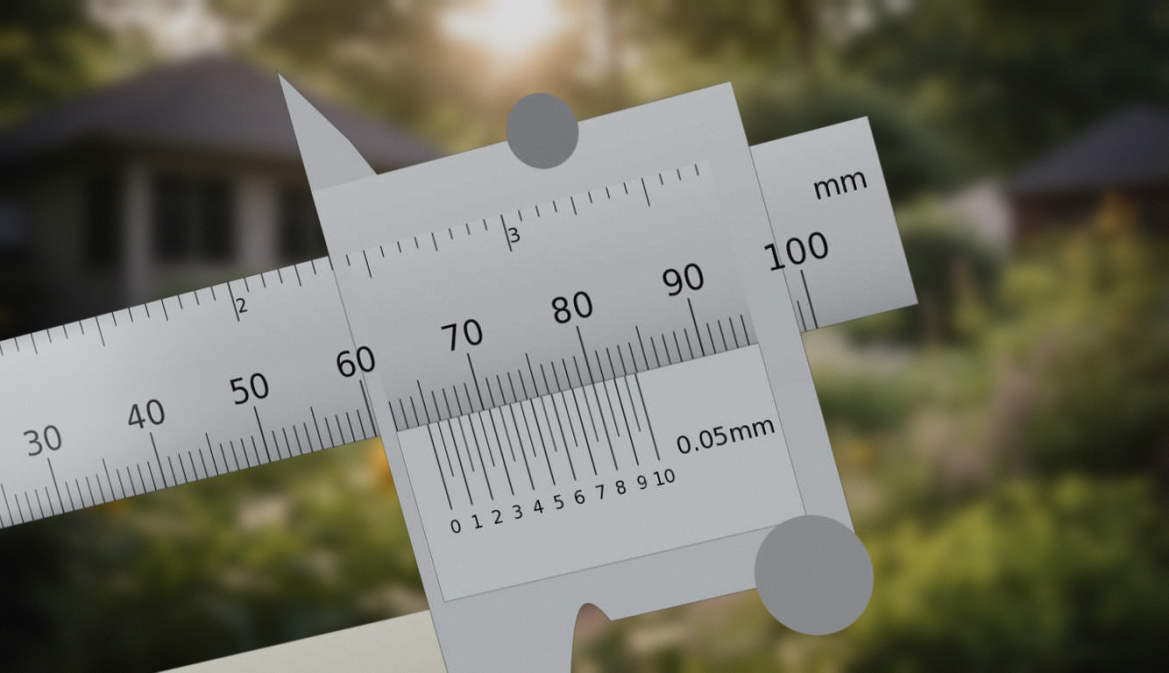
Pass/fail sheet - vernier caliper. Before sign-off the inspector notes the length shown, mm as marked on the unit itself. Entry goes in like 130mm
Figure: 64.8mm
